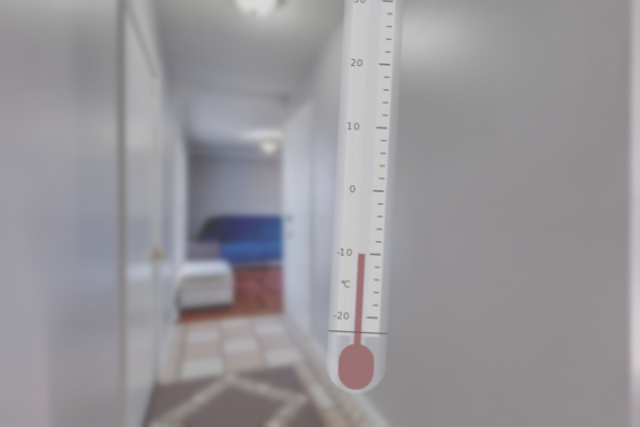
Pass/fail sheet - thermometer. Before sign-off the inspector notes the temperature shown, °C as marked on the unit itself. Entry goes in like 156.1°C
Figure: -10°C
